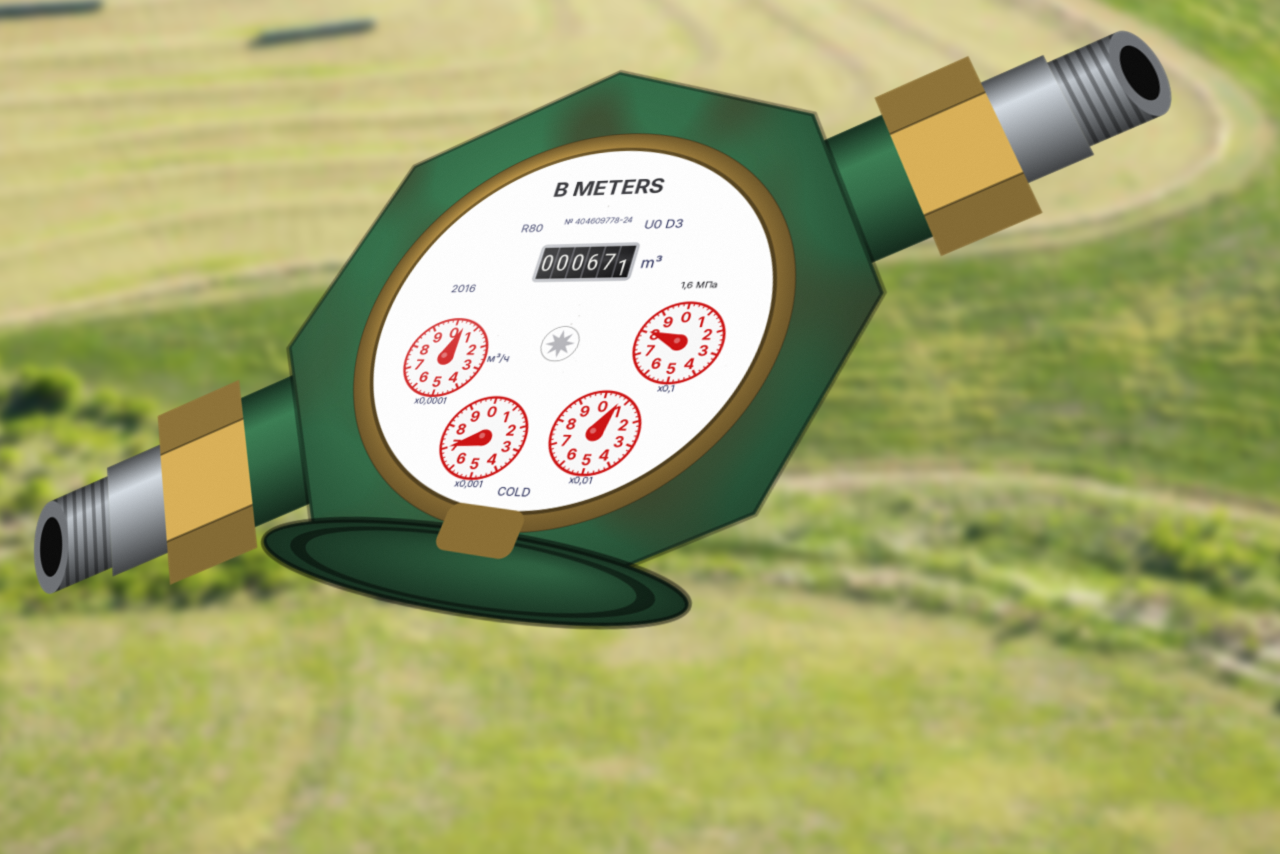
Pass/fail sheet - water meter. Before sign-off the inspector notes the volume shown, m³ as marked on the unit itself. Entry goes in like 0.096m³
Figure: 670.8070m³
